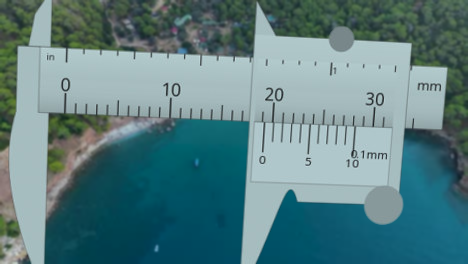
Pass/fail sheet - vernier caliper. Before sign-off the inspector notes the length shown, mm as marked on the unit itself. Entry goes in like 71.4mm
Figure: 19.2mm
